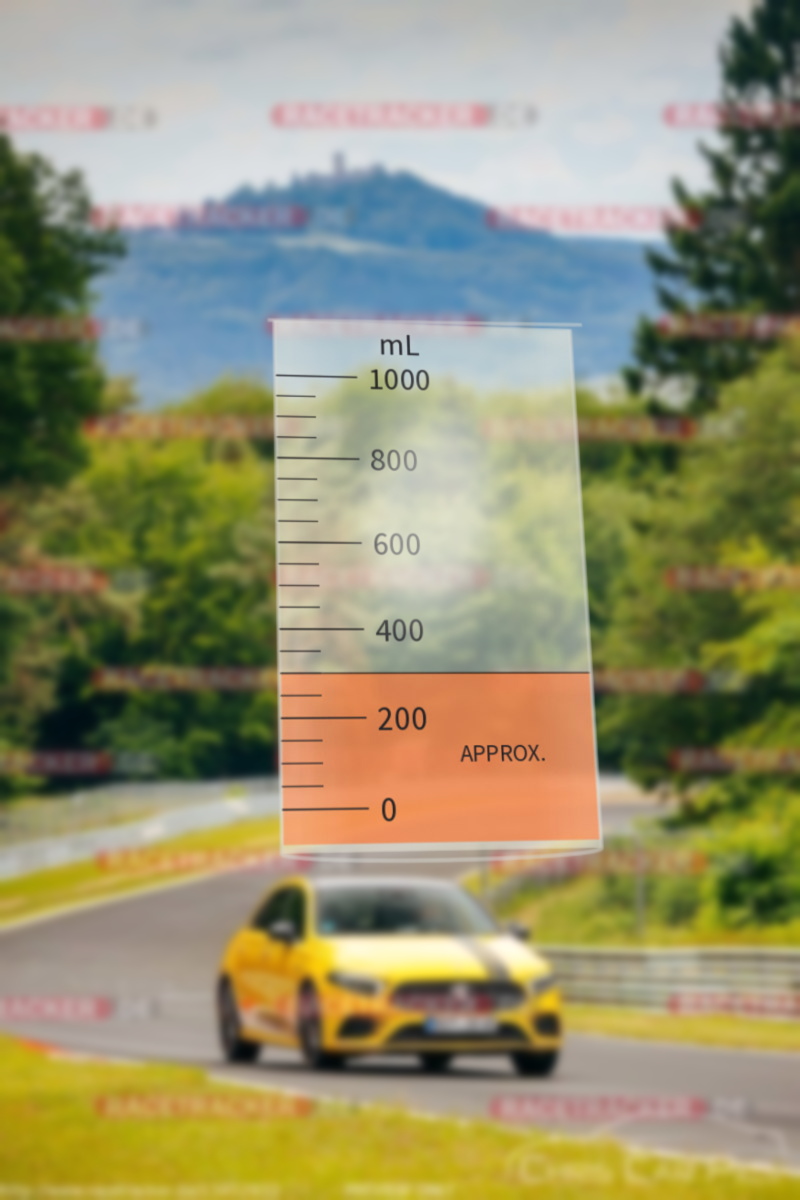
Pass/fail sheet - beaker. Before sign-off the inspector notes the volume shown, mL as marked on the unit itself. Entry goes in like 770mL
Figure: 300mL
